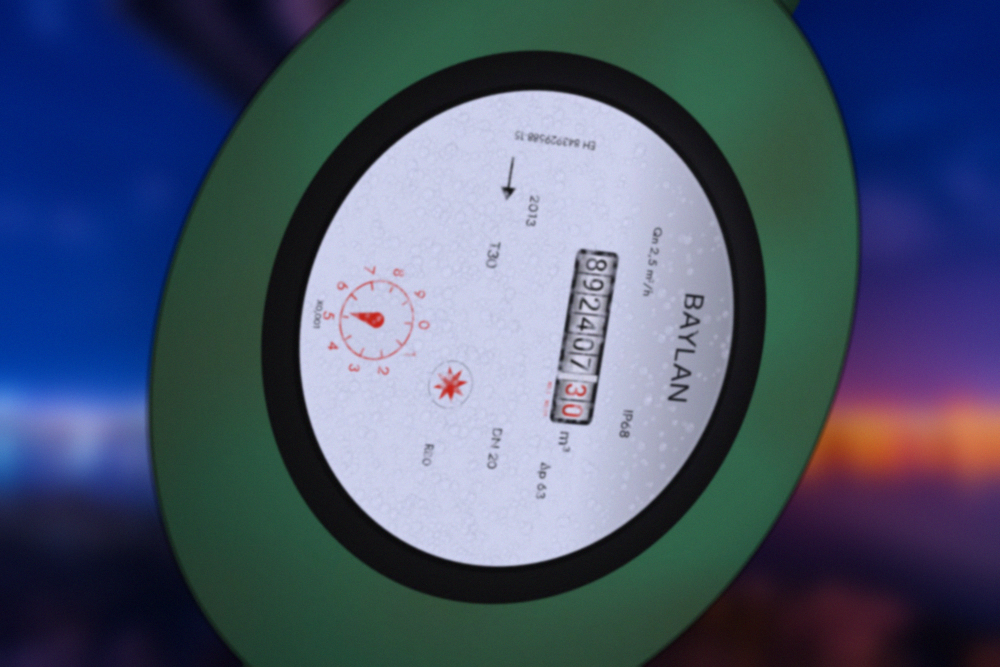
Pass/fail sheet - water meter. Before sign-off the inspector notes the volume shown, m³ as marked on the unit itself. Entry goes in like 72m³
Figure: 892407.305m³
